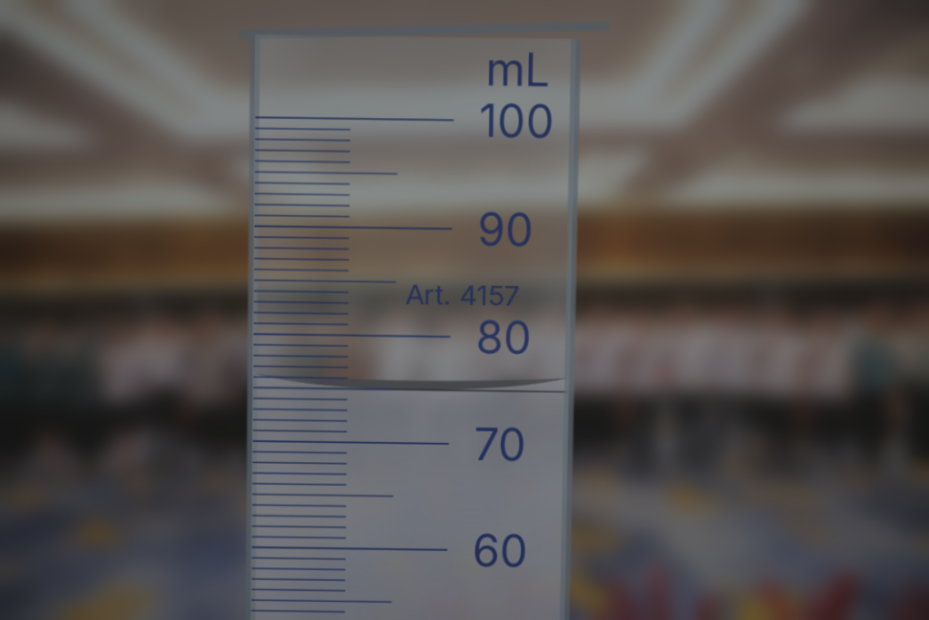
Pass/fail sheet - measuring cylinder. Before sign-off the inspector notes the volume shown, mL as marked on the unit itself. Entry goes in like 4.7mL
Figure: 75mL
